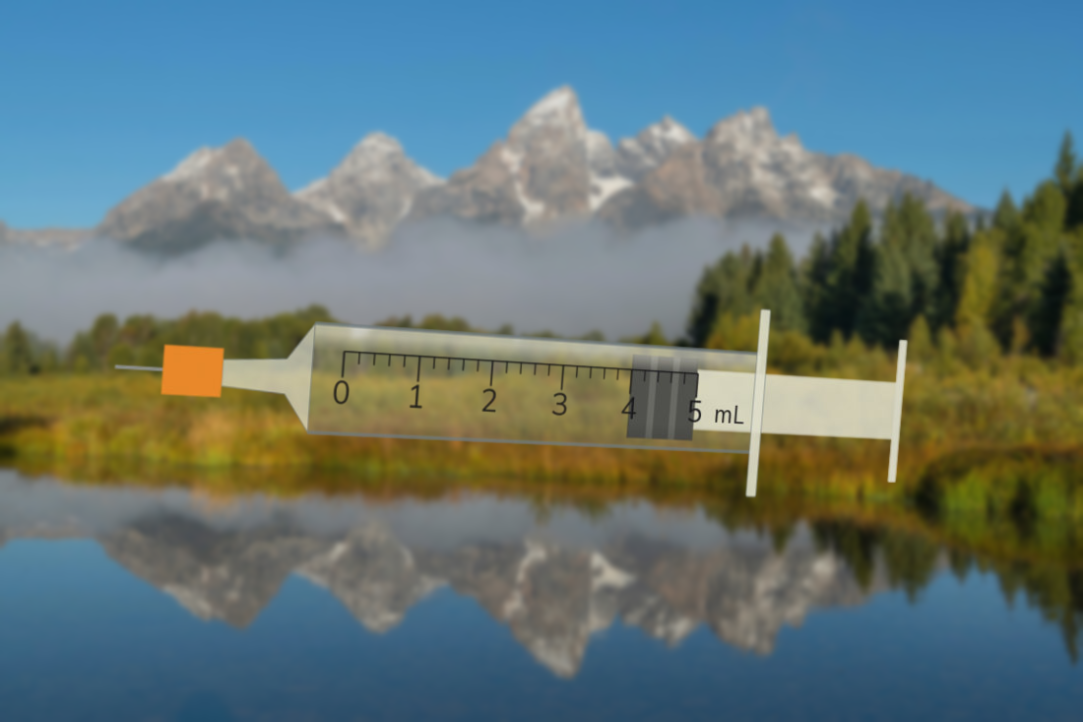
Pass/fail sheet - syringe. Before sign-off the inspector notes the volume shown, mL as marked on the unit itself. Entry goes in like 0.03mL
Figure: 4mL
